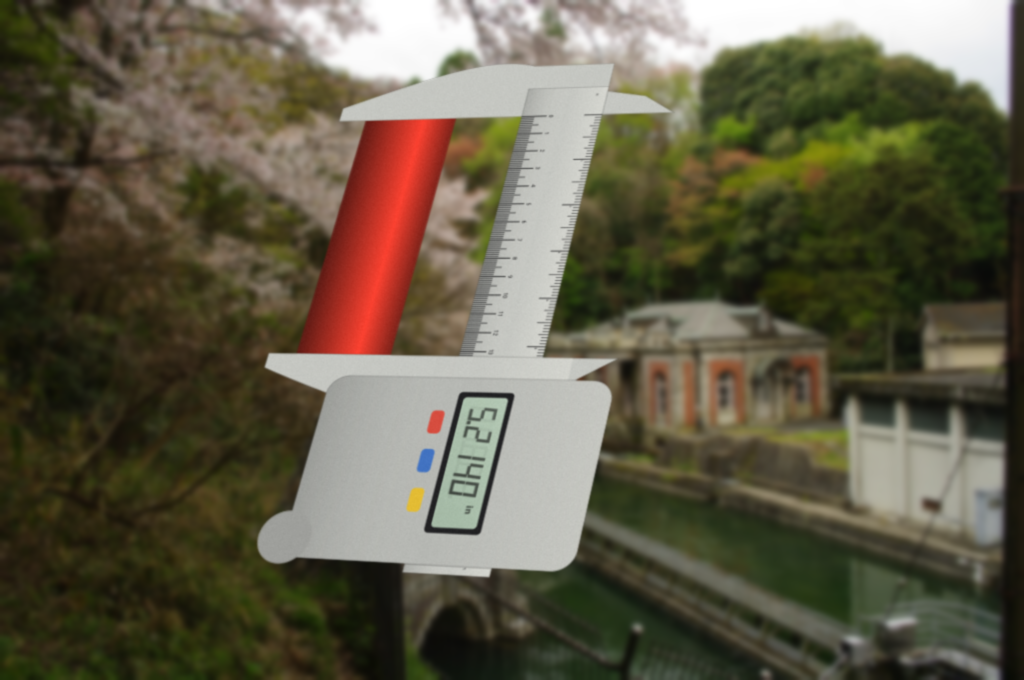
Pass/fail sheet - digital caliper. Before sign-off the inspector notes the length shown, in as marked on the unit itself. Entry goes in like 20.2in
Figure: 5.2140in
